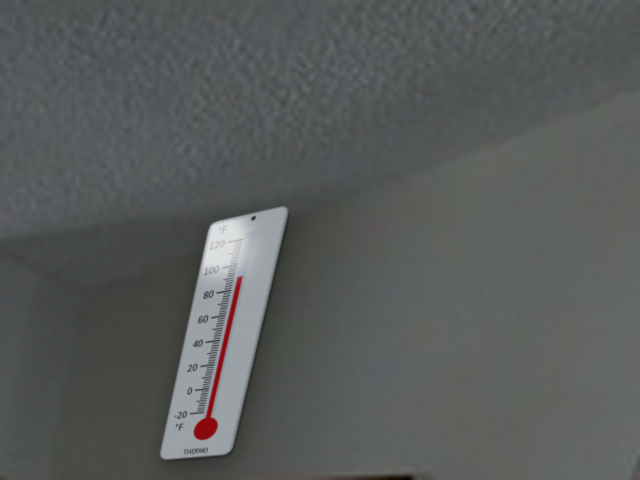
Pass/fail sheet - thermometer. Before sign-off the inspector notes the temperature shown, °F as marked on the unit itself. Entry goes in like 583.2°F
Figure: 90°F
